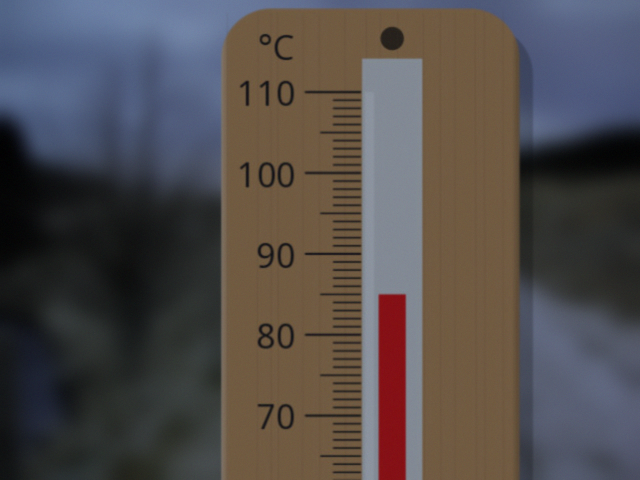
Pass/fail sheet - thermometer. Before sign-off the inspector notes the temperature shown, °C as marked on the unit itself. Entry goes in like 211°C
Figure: 85°C
